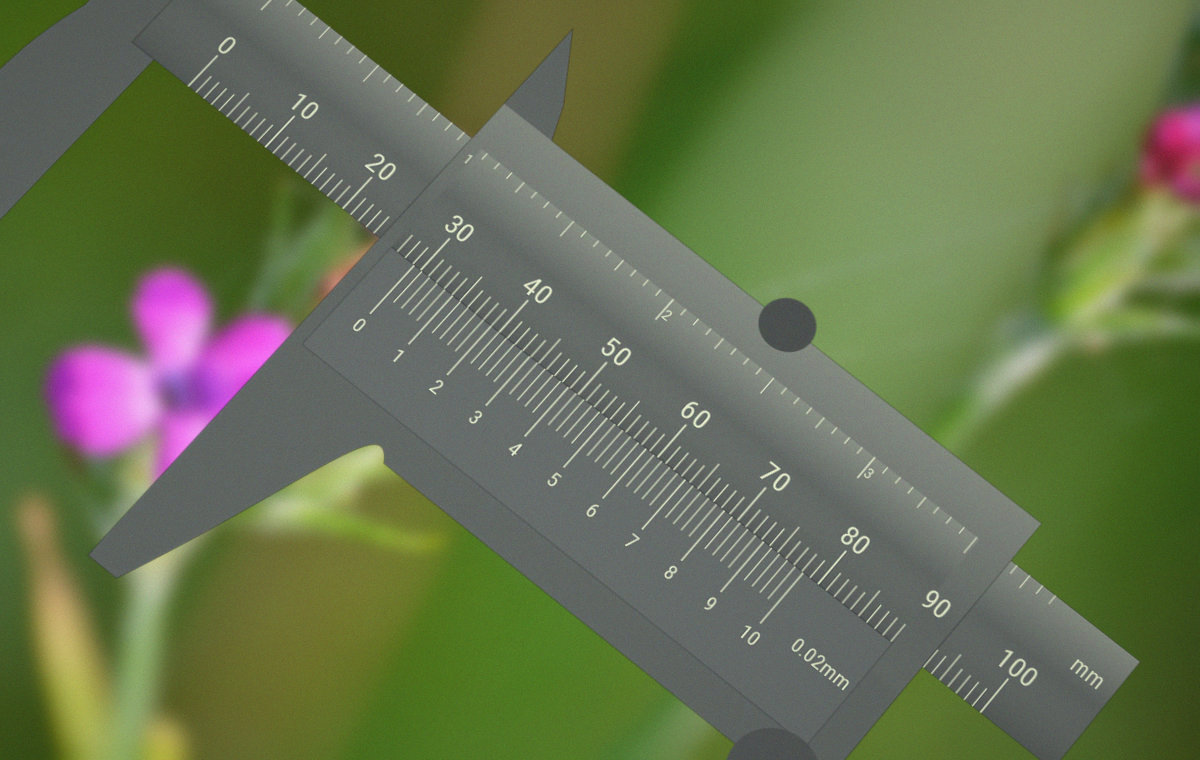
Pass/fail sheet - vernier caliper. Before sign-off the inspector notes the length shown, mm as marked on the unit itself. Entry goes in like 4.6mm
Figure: 29.2mm
